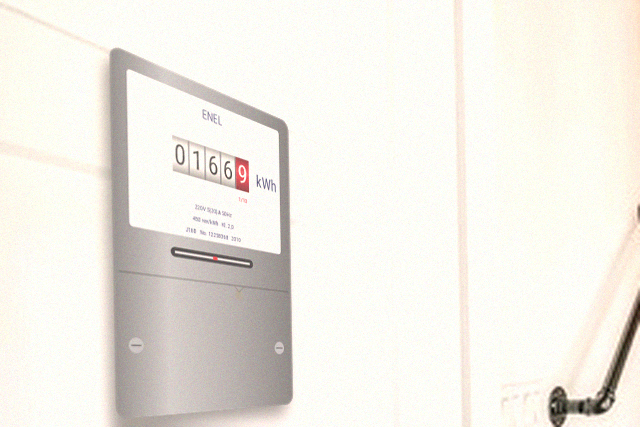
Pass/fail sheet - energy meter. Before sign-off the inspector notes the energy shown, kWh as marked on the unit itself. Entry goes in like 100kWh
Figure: 166.9kWh
